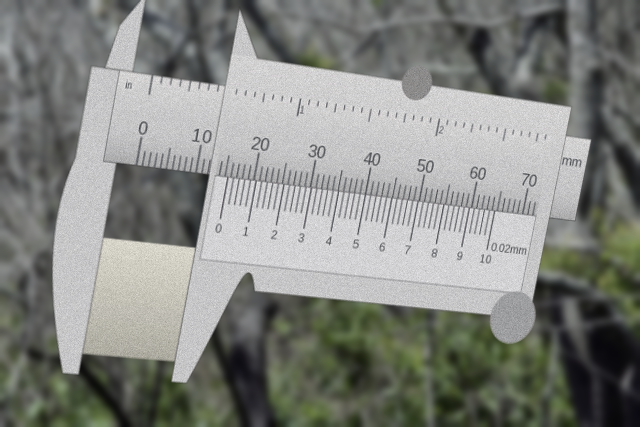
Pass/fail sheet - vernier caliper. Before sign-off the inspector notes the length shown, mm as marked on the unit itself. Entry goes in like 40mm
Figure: 15.5mm
